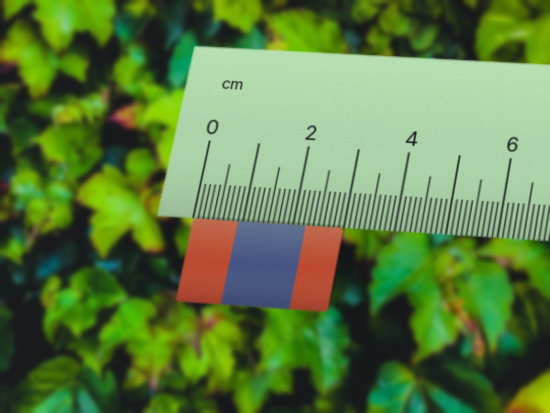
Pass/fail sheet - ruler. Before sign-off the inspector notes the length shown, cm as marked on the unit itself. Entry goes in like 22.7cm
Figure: 3cm
